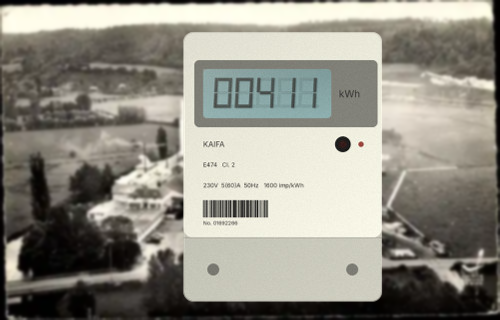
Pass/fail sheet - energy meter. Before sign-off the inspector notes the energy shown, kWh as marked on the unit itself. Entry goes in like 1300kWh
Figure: 411kWh
